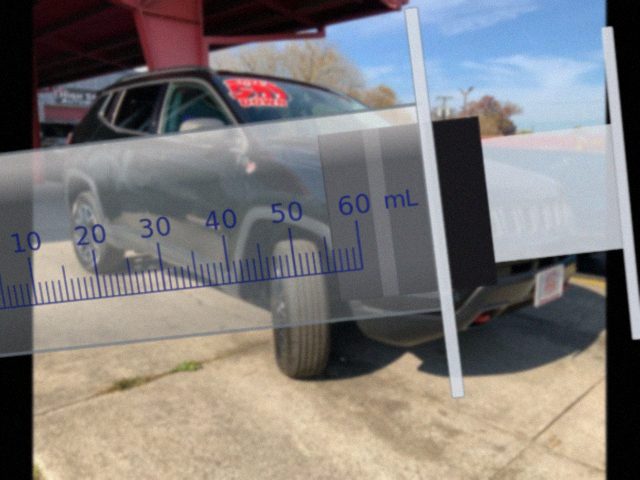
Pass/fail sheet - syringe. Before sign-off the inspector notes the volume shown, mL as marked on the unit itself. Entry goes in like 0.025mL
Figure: 56mL
